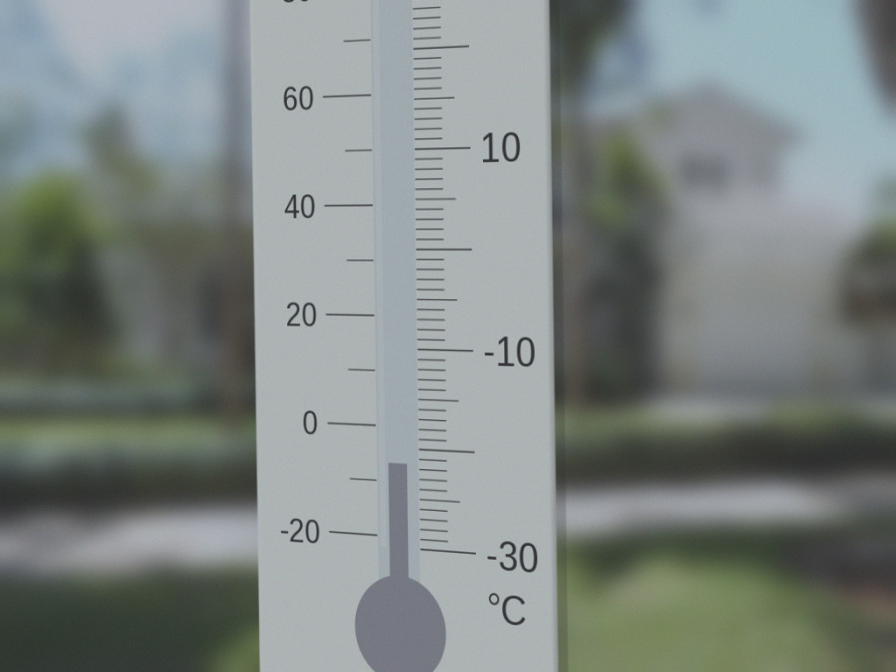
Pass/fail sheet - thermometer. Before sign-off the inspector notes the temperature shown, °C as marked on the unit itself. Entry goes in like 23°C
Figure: -21.5°C
